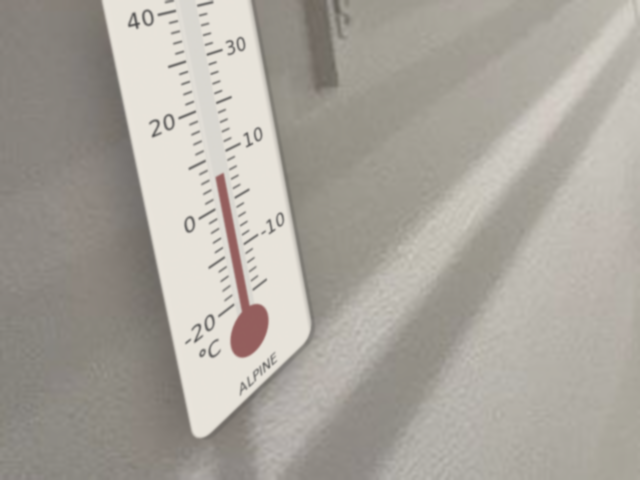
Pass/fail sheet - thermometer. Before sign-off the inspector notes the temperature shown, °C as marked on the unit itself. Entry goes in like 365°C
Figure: 6°C
